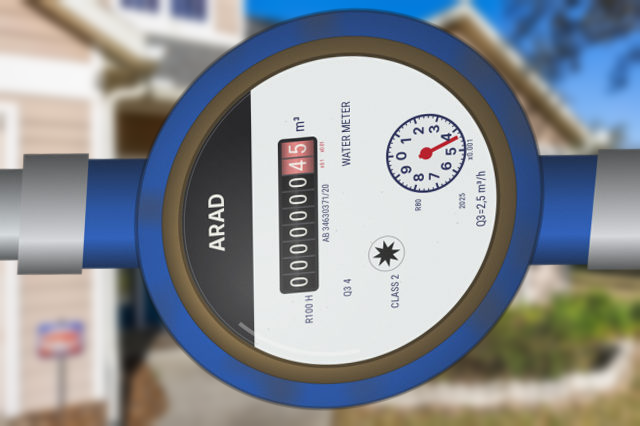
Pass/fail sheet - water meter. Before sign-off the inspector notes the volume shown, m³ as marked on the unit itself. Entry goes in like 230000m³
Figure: 0.454m³
